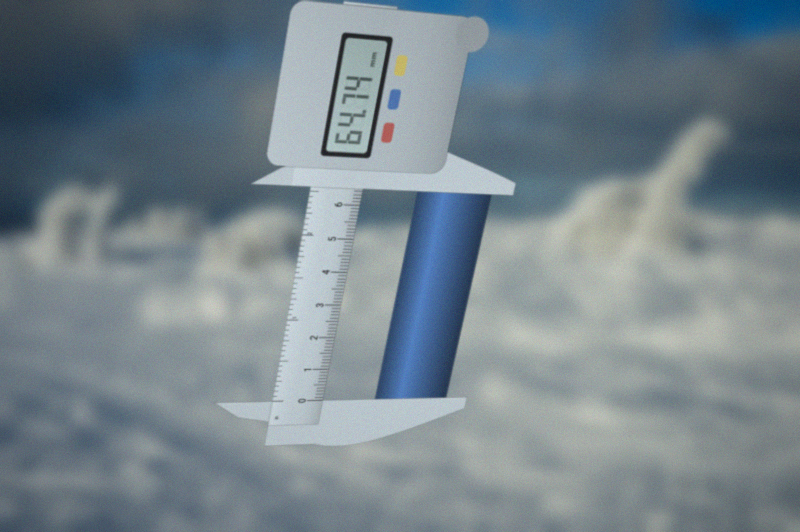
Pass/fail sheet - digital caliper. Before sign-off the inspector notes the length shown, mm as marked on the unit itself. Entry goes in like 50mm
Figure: 64.74mm
